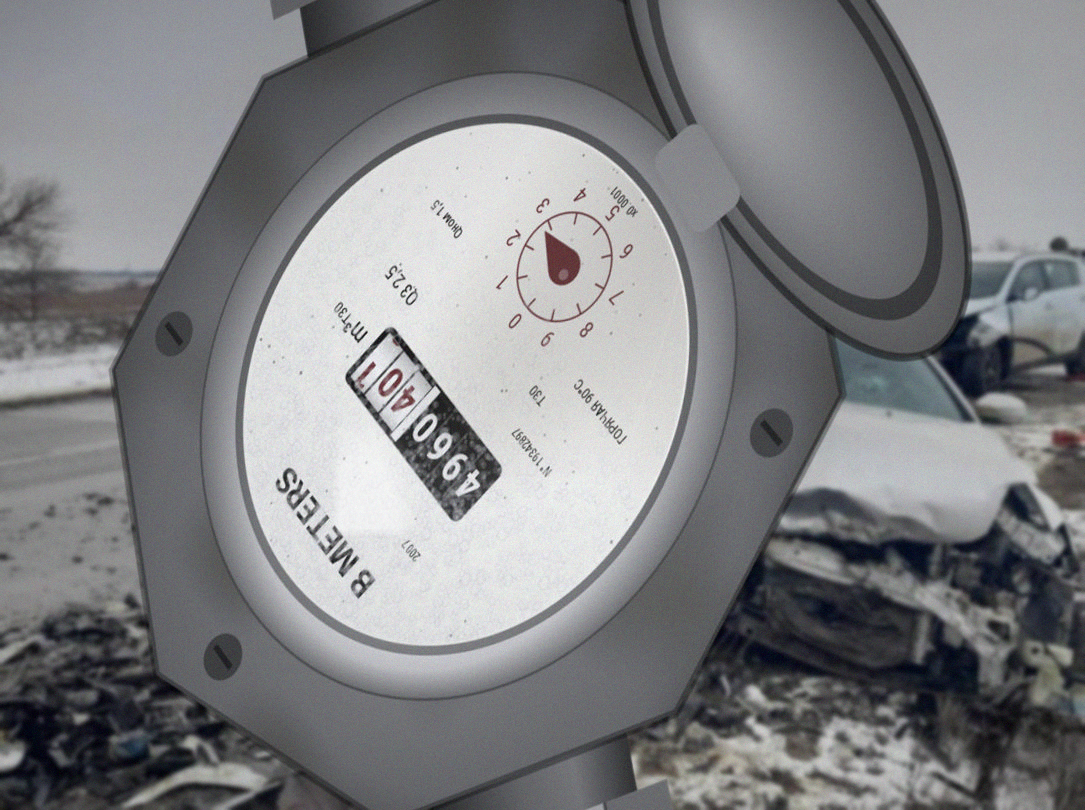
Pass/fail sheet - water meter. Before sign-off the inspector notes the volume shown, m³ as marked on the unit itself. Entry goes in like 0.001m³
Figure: 4960.4012m³
